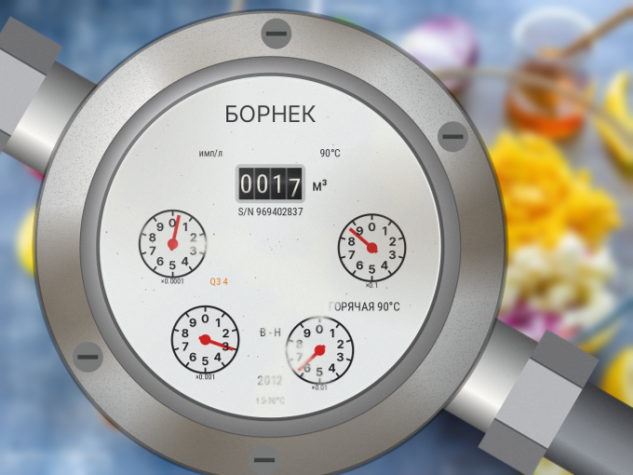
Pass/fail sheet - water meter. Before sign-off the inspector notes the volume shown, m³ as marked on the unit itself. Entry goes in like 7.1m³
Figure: 16.8630m³
